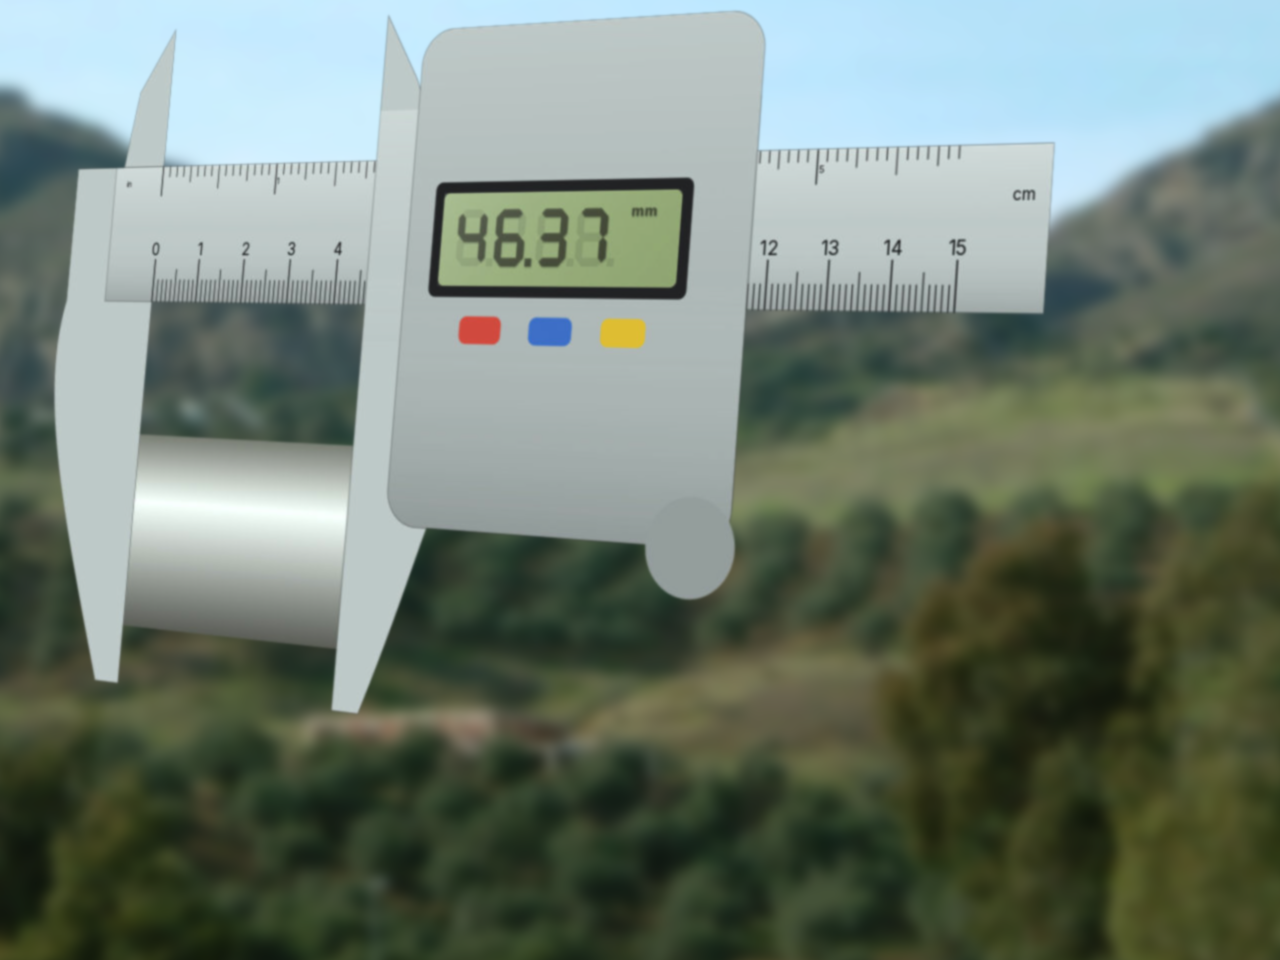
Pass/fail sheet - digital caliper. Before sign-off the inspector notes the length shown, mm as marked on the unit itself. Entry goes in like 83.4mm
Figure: 46.37mm
